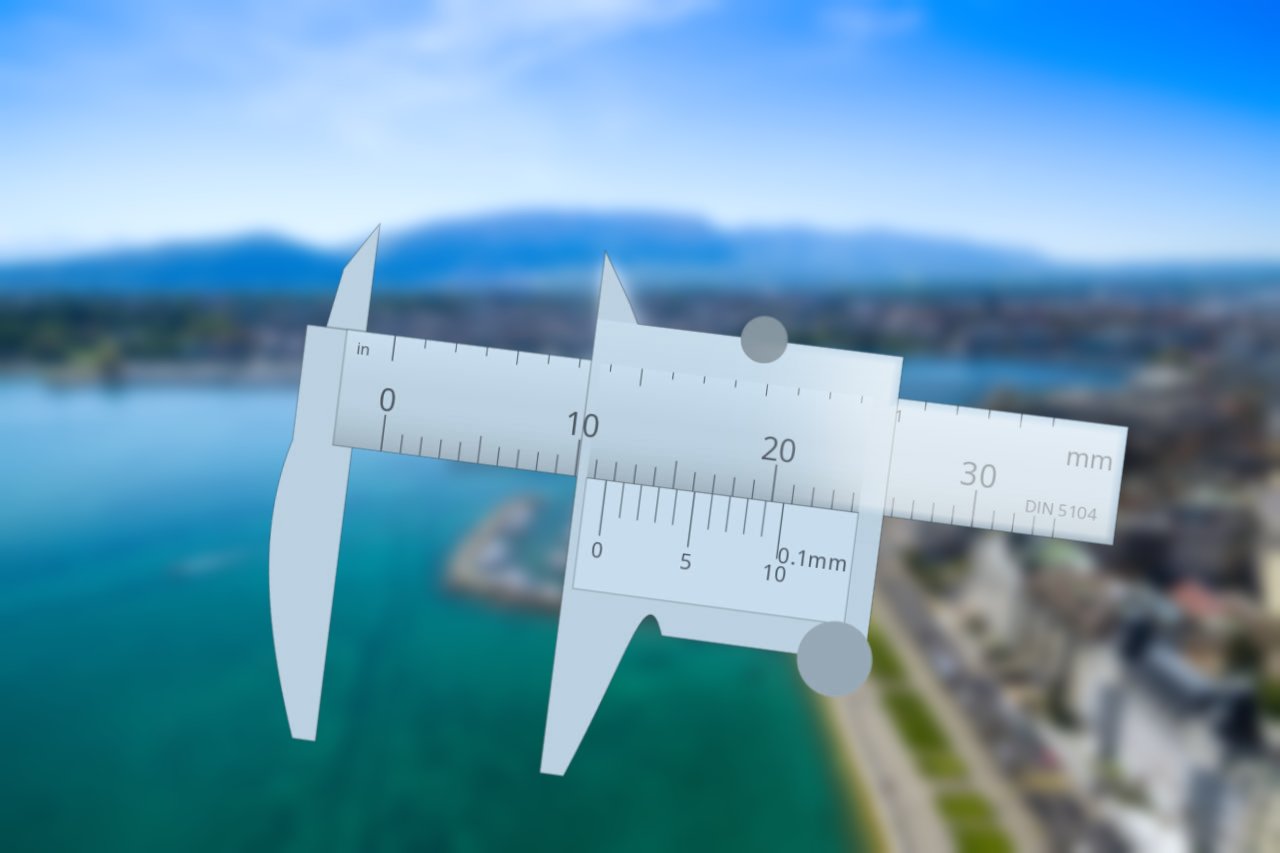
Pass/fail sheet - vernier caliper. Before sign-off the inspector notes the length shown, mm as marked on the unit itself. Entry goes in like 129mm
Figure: 11.6mm
